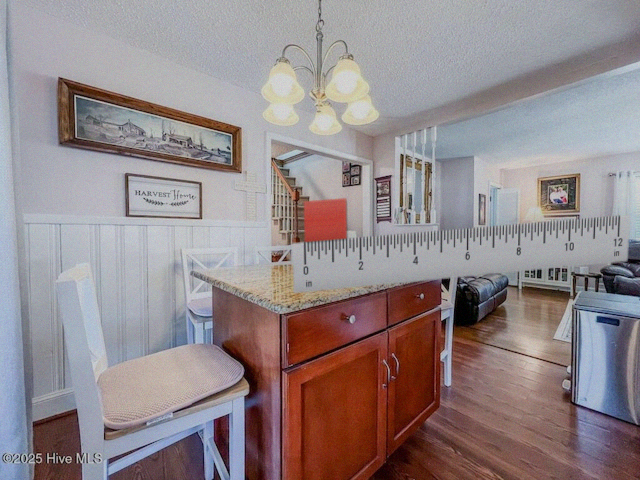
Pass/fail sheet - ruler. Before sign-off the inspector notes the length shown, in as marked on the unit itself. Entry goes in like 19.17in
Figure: 1.5in
